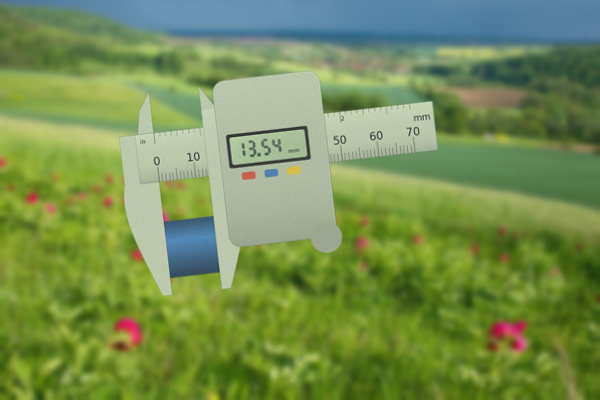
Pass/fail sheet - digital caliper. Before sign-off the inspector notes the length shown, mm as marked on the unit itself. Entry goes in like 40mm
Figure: 13.54mm
